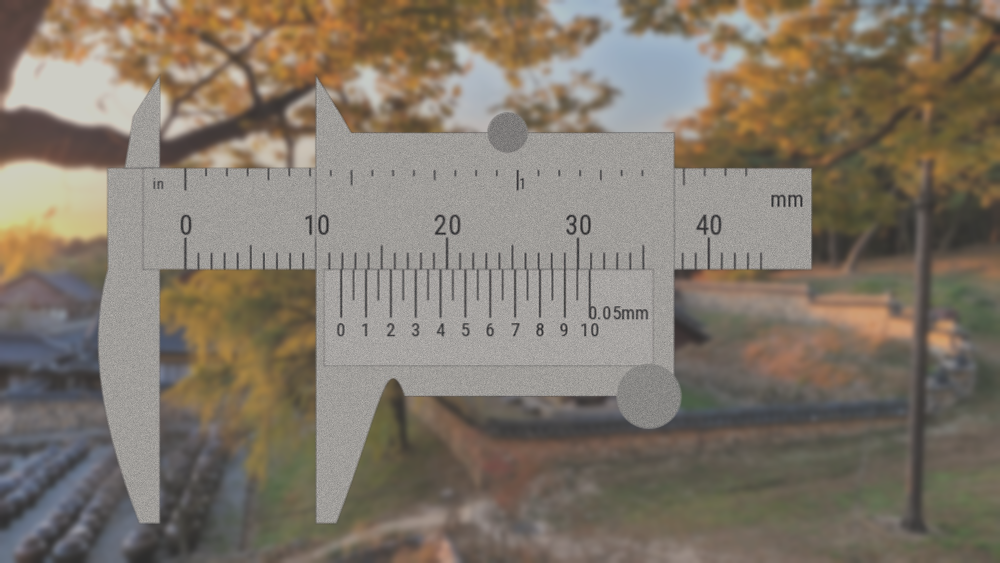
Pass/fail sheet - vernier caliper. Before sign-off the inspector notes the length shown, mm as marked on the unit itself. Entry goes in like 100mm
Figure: 11.9mm
